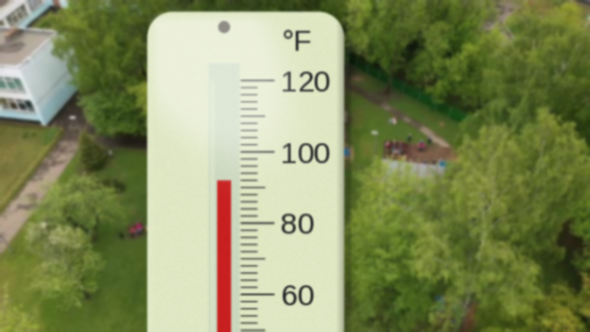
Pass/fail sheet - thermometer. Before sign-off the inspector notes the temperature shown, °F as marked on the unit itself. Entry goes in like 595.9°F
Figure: 92°F
